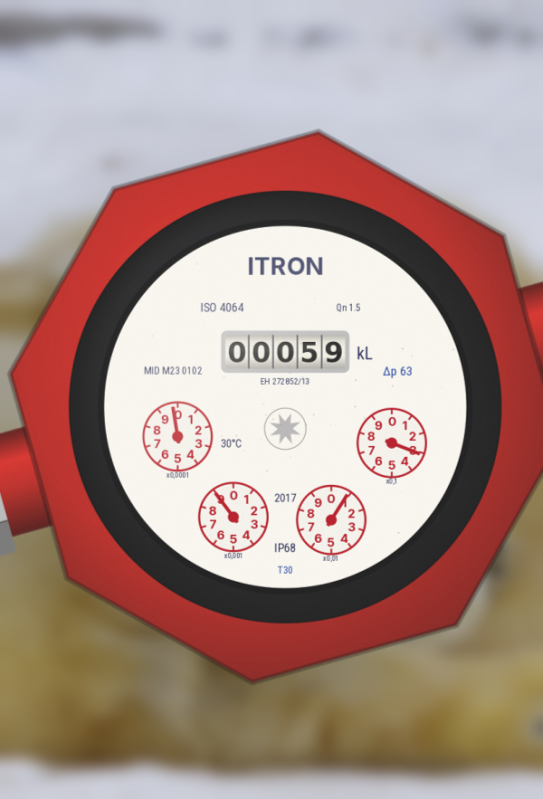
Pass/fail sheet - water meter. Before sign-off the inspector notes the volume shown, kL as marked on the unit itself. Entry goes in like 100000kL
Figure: 59.3089kL
